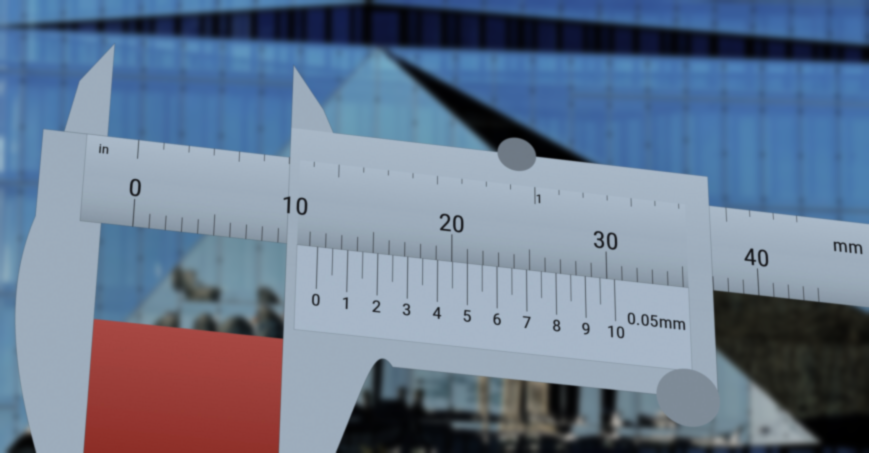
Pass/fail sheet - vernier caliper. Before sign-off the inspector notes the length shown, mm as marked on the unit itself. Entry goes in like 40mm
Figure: 11.5mm
